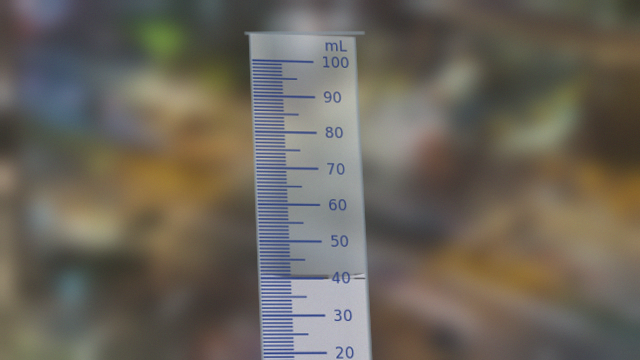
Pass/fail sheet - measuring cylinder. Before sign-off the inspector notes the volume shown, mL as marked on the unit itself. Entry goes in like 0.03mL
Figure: 40mL
